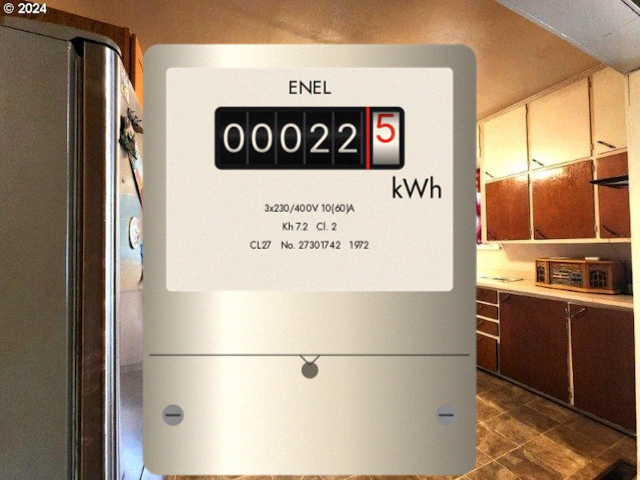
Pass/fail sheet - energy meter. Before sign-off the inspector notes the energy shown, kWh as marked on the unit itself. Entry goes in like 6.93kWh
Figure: 22.5kWh
